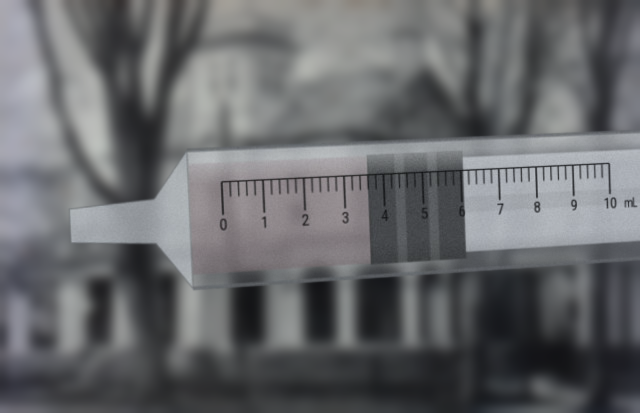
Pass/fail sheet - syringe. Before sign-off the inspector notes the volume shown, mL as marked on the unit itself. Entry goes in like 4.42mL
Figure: 3.6mL
